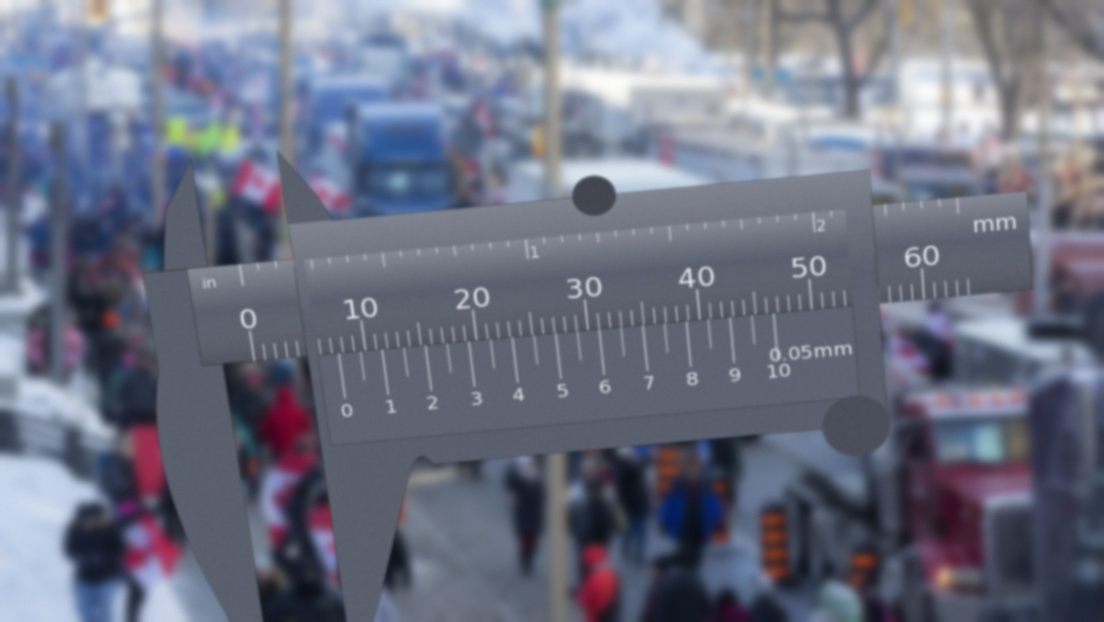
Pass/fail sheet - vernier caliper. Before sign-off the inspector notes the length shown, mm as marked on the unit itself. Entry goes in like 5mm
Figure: 7.6mm
